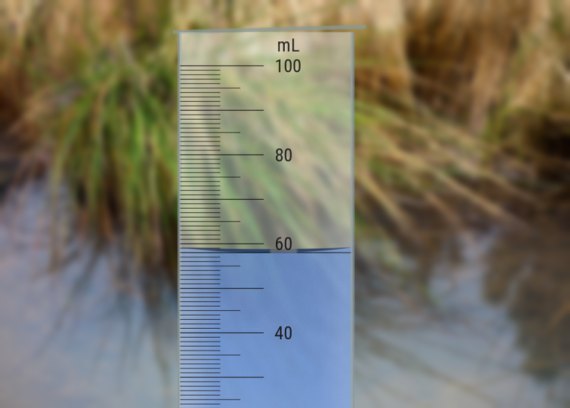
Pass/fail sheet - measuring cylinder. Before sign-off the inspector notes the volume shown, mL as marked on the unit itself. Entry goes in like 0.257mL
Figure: 58mL
